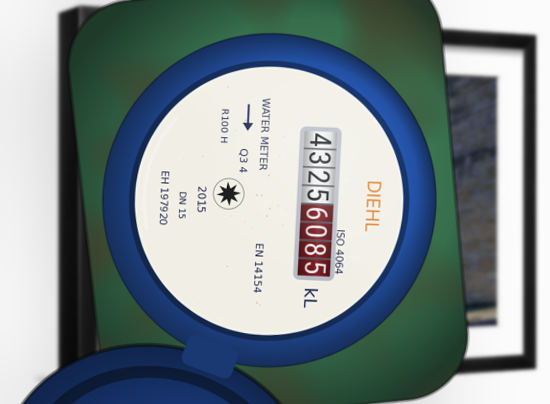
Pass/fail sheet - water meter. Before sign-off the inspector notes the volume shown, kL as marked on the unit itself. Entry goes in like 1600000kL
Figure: 4325.6085kL
